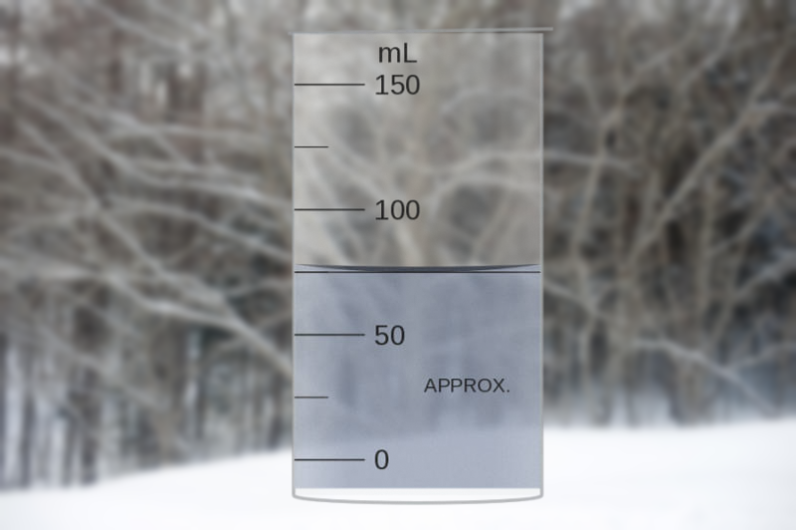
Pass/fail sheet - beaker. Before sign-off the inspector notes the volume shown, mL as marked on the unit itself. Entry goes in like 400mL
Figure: 75mL
